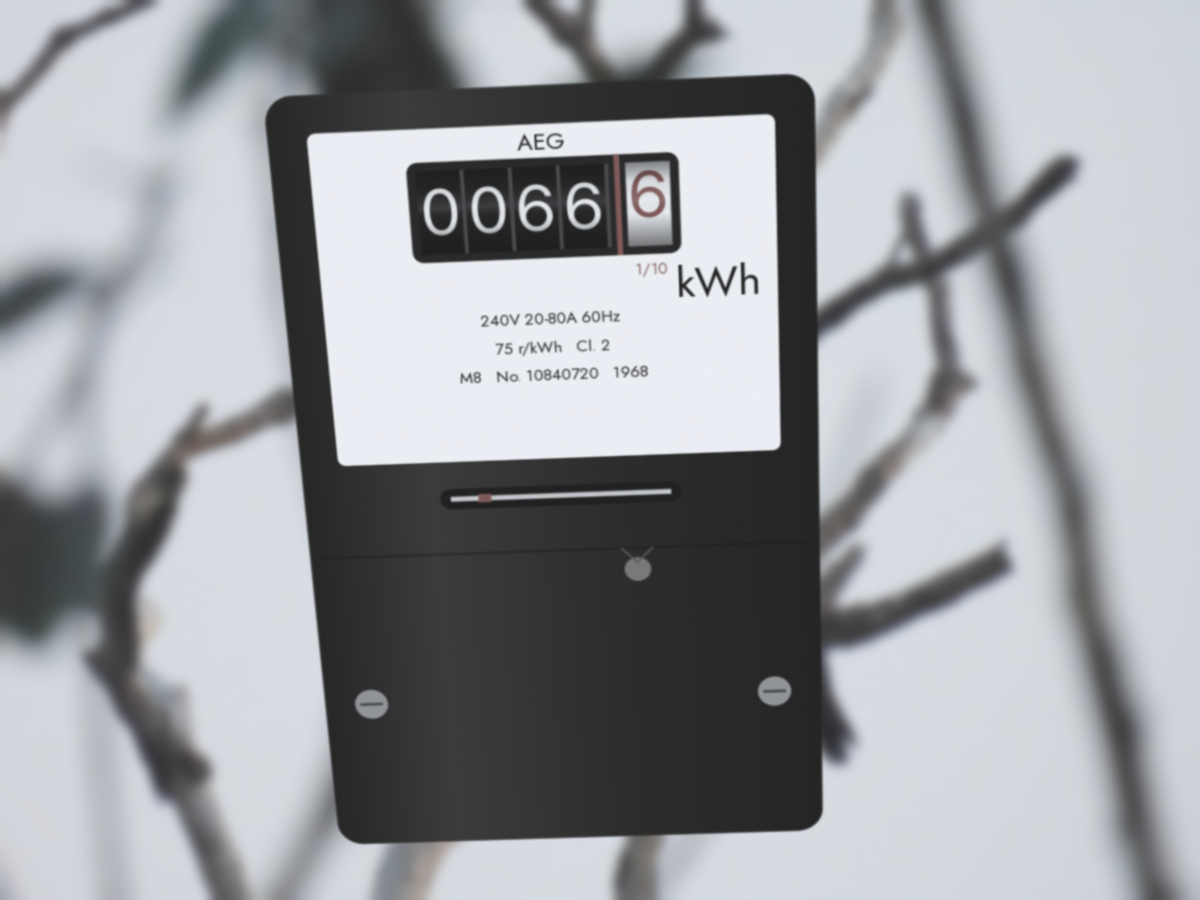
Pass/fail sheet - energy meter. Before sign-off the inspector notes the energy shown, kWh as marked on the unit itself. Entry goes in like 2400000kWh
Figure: 66.6kWh
